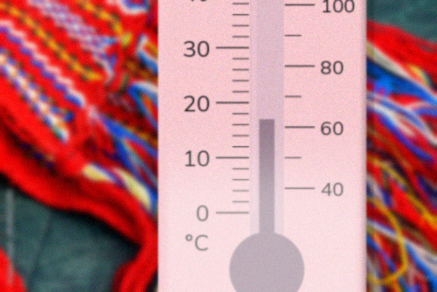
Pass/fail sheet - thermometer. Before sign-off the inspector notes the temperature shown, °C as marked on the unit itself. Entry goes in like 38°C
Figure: 17°C
